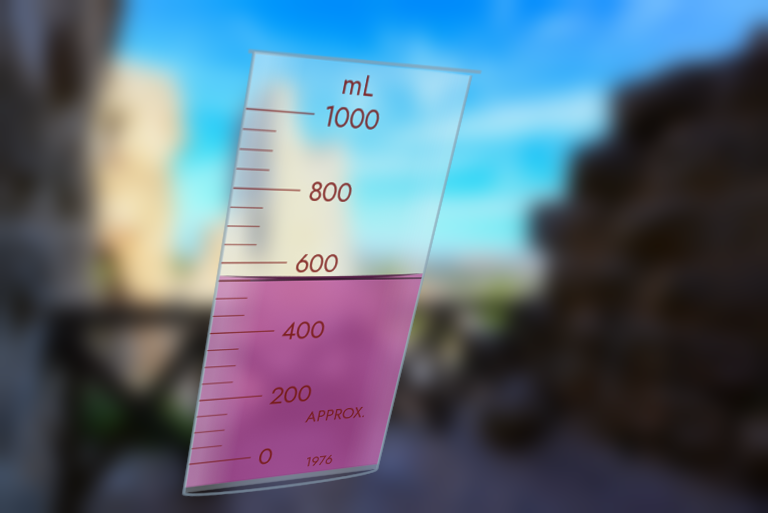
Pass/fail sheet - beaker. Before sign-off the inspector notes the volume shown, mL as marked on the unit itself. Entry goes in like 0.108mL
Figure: 550mL
